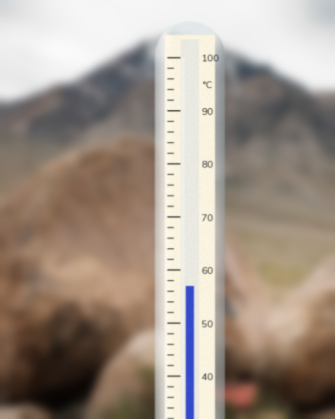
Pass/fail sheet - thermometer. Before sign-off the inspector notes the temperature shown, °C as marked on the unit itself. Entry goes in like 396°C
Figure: 57°C
